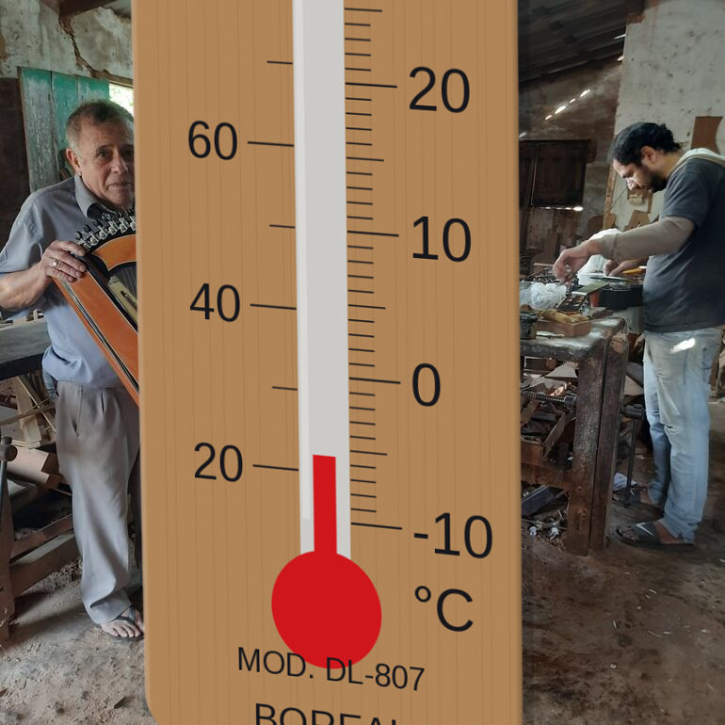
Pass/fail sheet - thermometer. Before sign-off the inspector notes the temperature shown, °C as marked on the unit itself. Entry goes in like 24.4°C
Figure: -5.5°C
